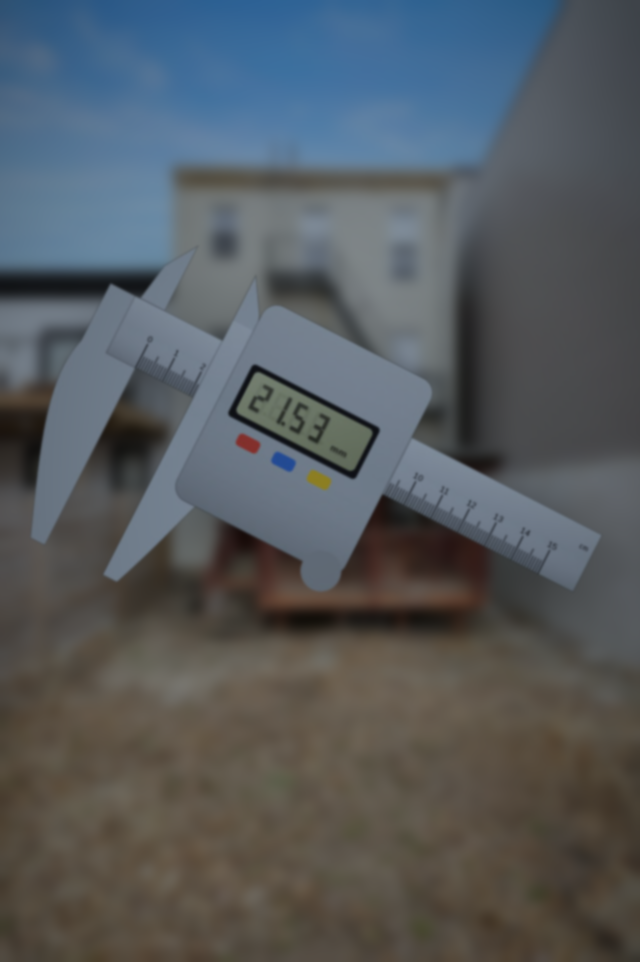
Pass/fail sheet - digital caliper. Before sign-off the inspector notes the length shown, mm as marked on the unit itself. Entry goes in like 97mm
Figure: 21.53mm
